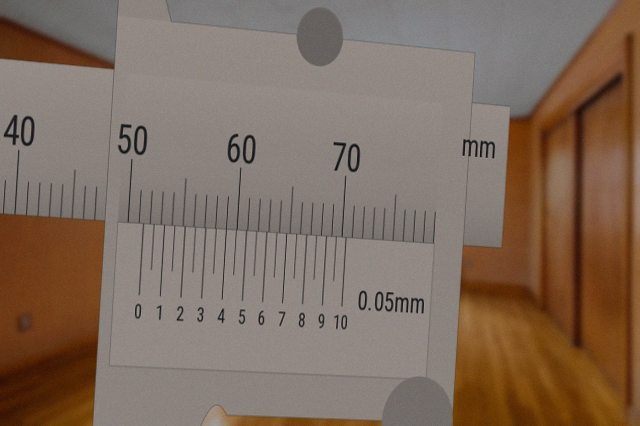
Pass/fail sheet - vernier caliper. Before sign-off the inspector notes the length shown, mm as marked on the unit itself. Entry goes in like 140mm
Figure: 51.4mm
